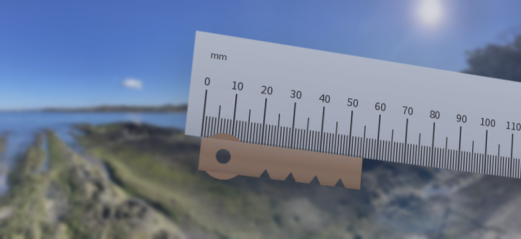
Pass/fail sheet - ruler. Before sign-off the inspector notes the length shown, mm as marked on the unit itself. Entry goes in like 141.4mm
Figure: 55mm
